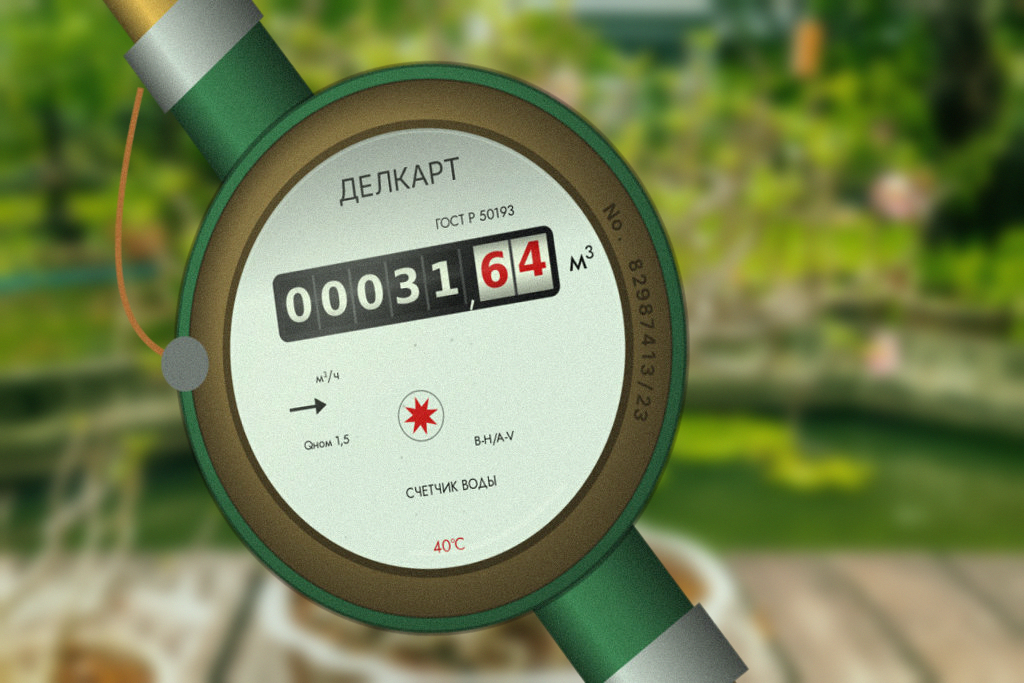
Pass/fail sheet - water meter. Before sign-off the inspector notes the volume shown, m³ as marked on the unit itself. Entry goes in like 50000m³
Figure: 31.64m³
